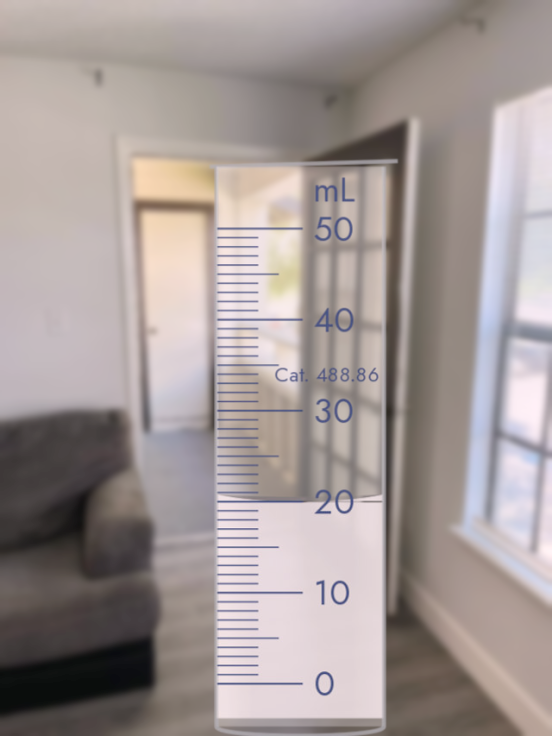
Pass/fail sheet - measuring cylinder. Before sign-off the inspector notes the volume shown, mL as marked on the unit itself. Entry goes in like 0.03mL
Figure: 20mL
